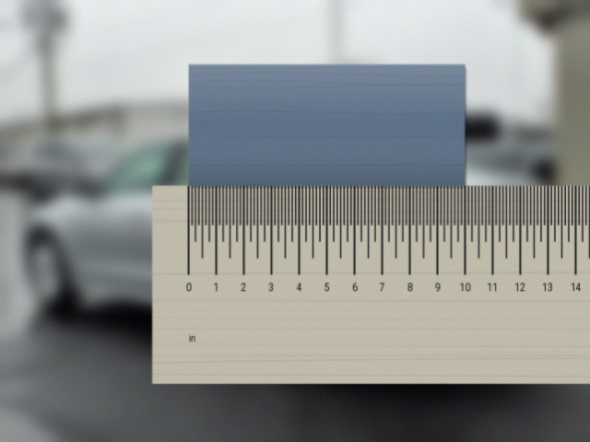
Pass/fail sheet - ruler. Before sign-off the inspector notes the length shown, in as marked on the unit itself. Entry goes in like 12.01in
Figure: 10in
